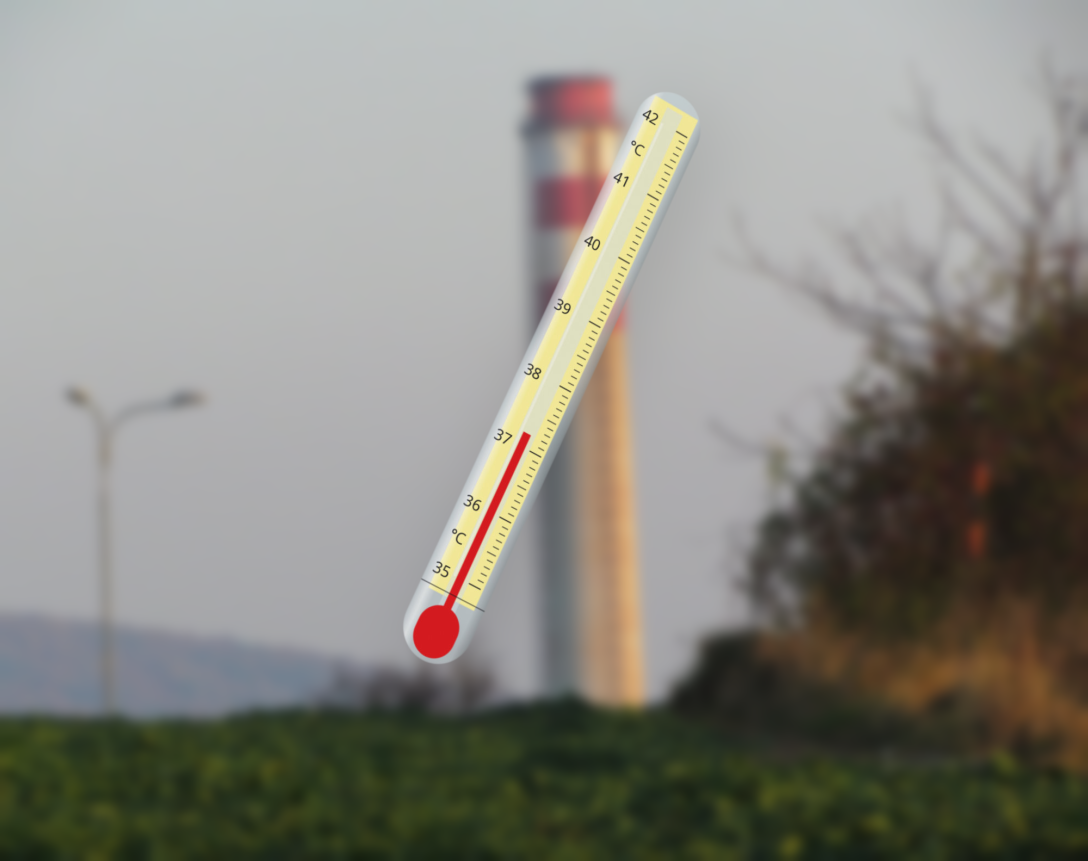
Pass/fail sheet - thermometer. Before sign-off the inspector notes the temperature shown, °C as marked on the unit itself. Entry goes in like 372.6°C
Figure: 37.2°C
